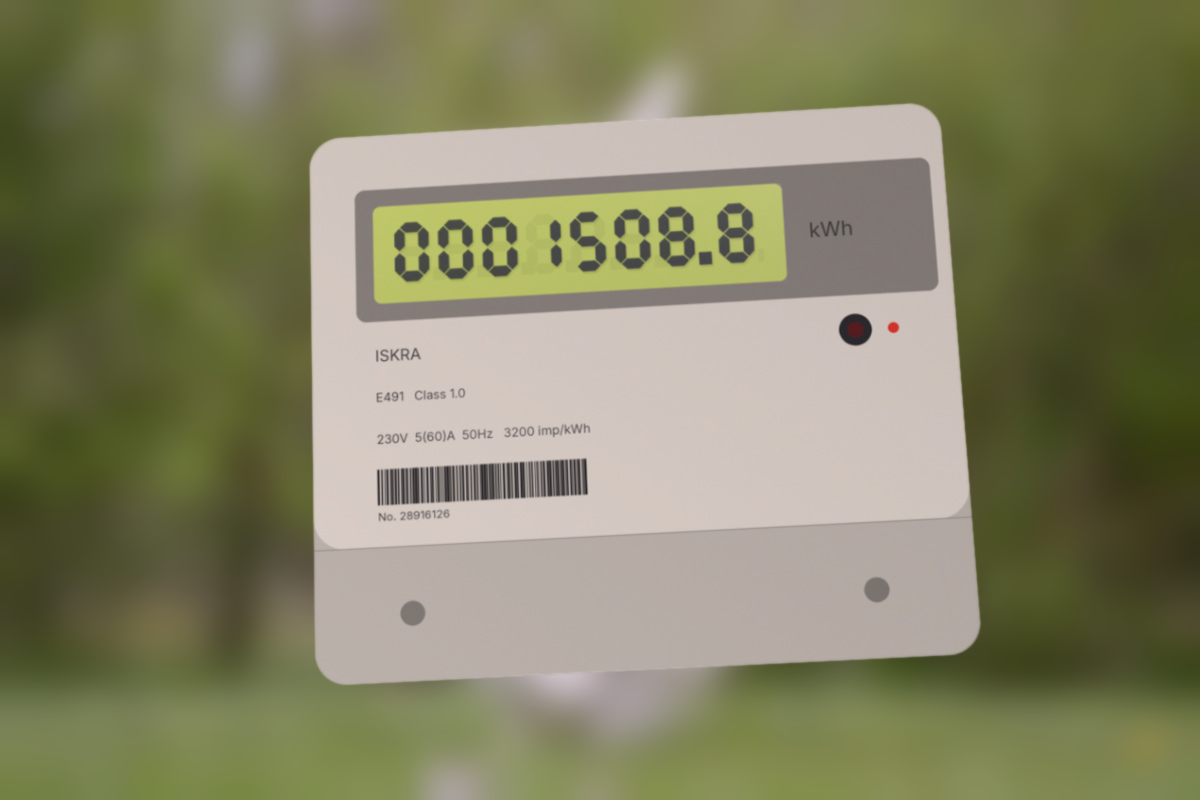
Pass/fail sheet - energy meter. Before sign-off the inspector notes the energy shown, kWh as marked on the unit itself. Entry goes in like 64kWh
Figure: 1508.8kWh
